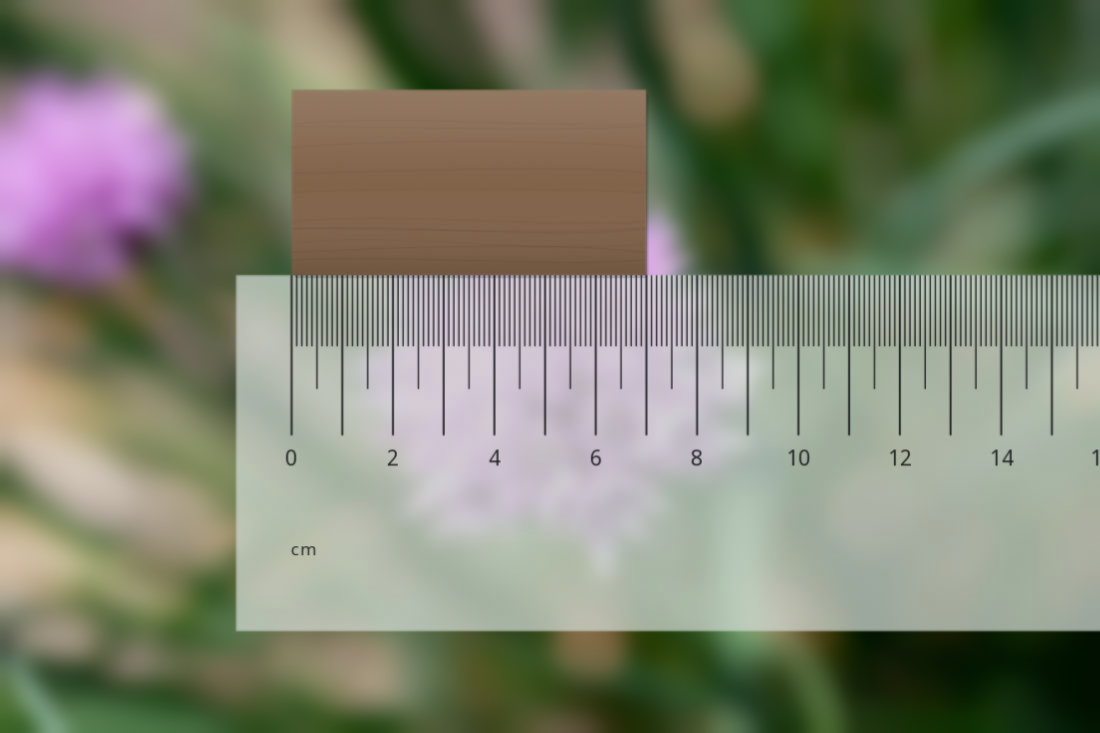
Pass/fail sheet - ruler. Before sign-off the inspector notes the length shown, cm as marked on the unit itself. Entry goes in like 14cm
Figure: 7cm
